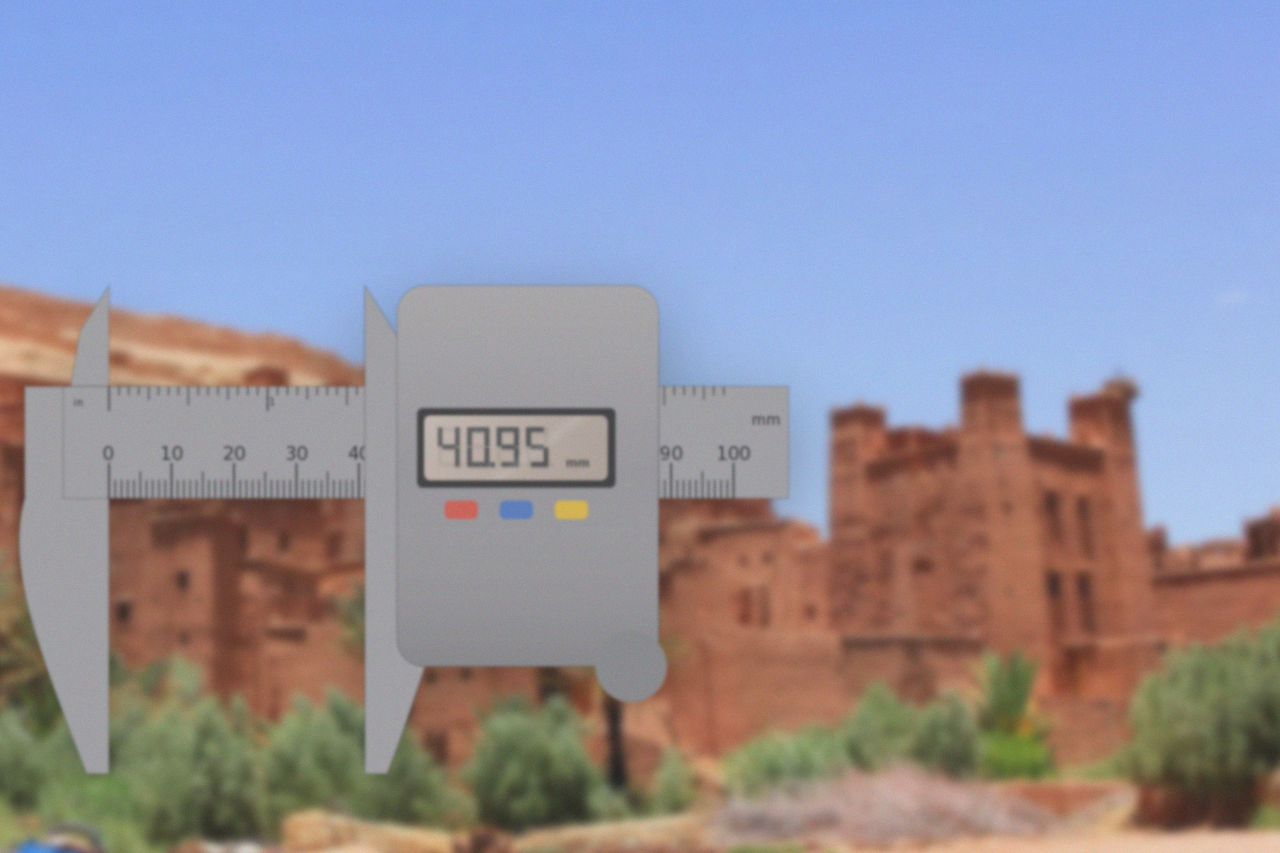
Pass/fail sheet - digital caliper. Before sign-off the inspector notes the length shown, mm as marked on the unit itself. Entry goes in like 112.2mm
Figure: 40.95mm
